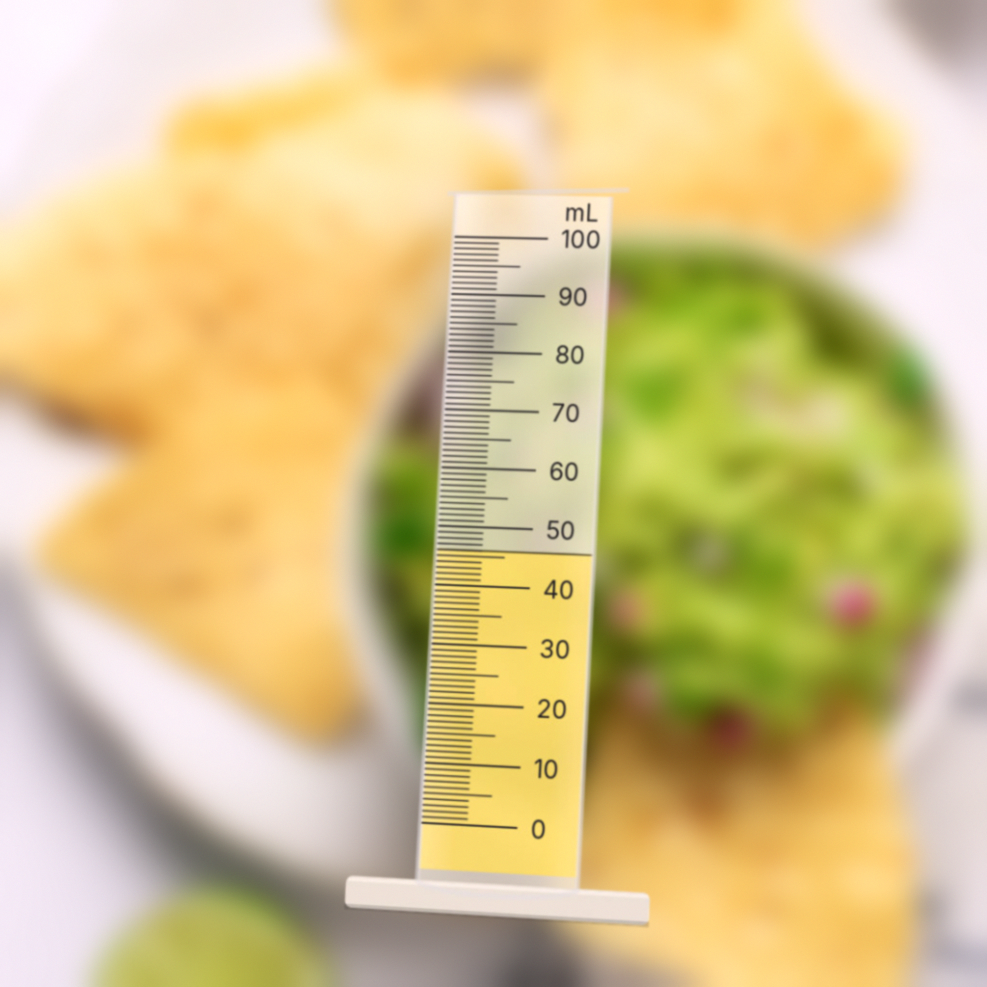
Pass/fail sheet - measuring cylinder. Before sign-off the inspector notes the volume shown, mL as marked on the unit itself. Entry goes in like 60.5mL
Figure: 46mL
